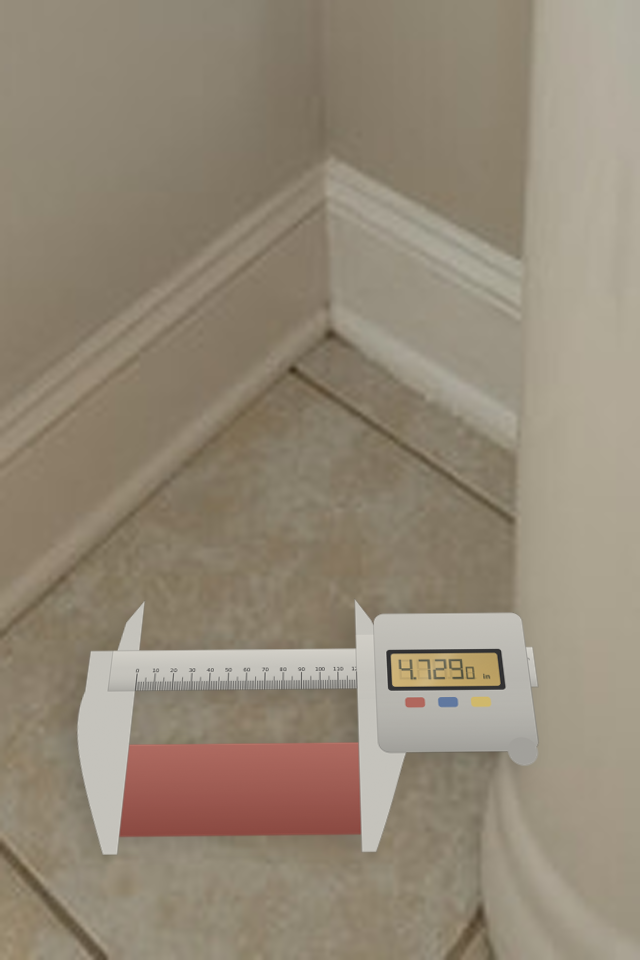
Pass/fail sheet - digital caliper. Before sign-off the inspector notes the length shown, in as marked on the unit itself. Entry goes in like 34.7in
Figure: 4.7290in
